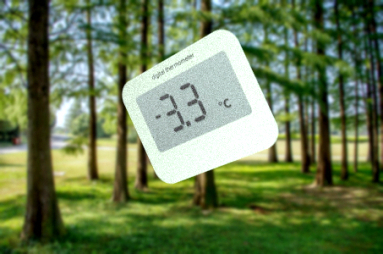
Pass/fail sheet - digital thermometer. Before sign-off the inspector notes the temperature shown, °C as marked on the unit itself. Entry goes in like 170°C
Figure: -3.3°C
